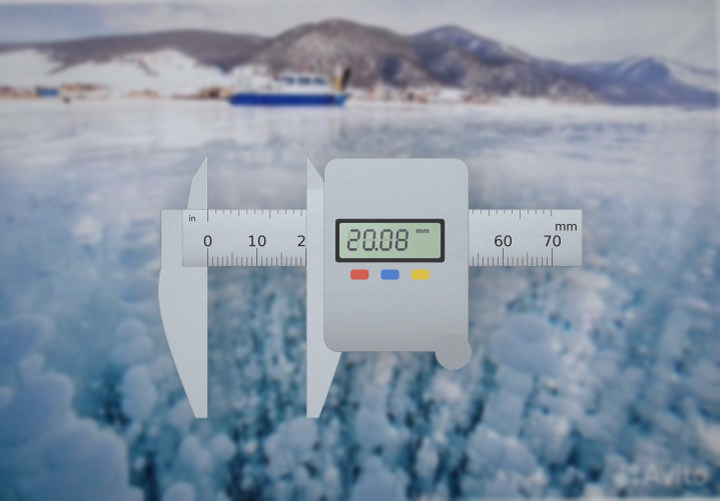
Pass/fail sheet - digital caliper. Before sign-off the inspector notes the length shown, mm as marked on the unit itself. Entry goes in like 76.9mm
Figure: 20.08mm
